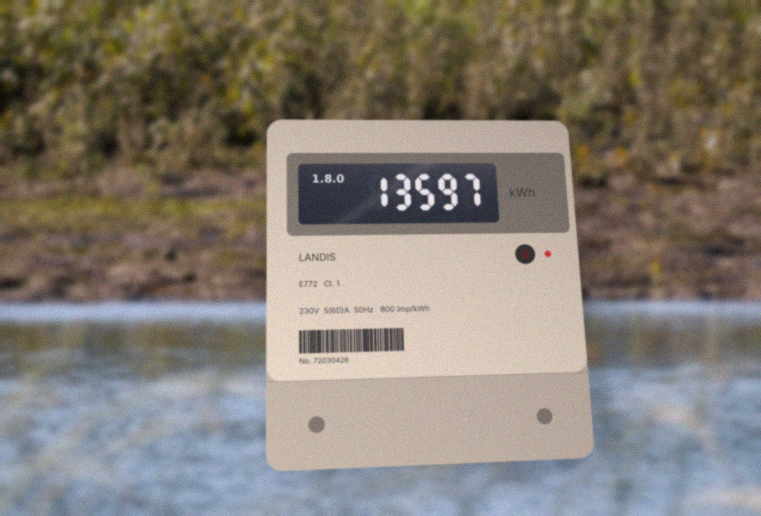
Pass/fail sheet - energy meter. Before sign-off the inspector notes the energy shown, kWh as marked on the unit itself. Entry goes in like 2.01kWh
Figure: 13597kWh
